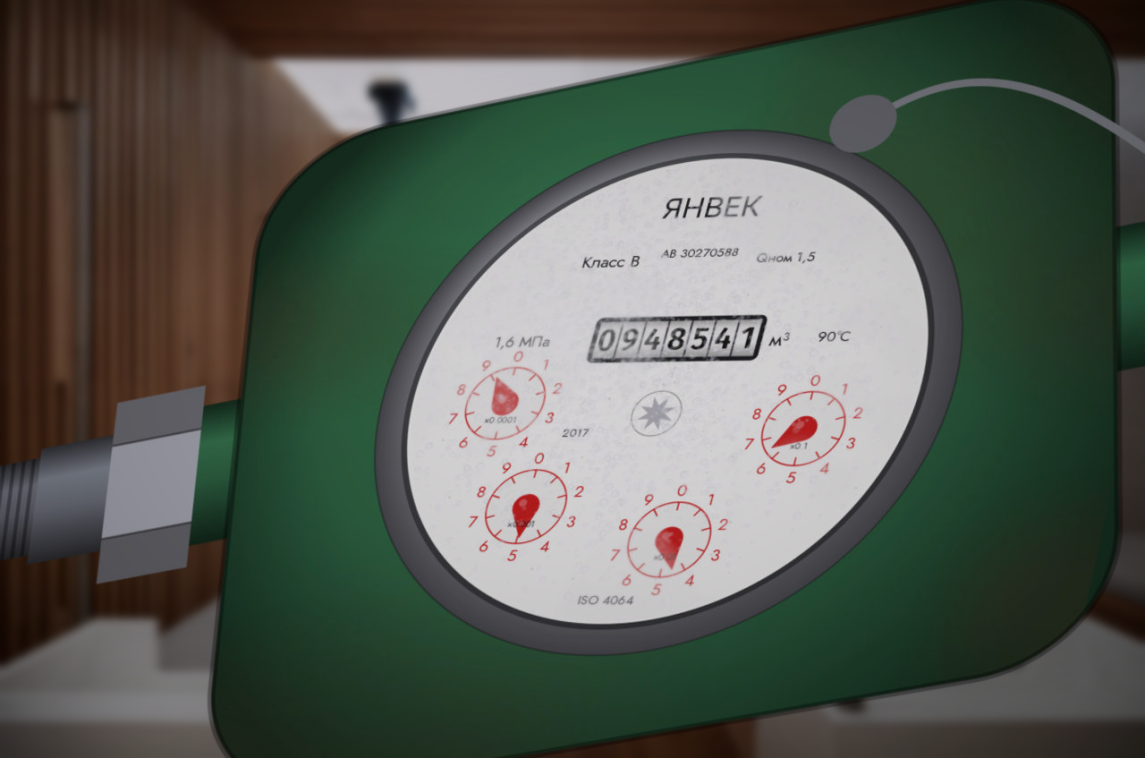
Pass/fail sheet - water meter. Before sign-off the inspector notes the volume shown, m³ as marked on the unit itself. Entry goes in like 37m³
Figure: 948541.6449m³
